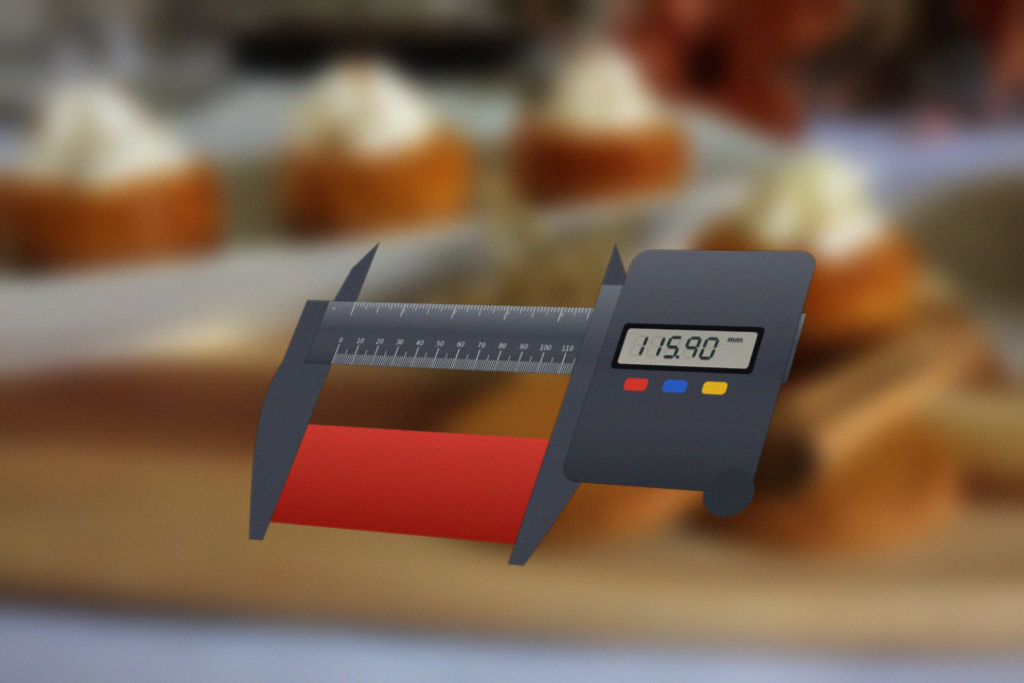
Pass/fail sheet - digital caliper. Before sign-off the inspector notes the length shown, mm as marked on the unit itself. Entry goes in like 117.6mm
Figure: 115.90mm
